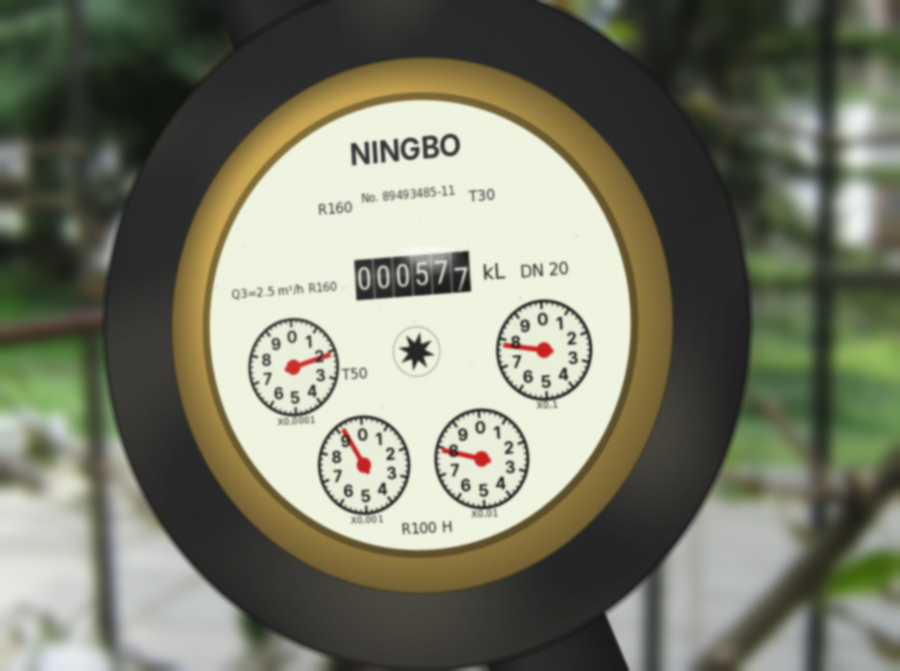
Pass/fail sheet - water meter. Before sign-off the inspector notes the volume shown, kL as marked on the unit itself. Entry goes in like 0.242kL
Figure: 576.7792kL
